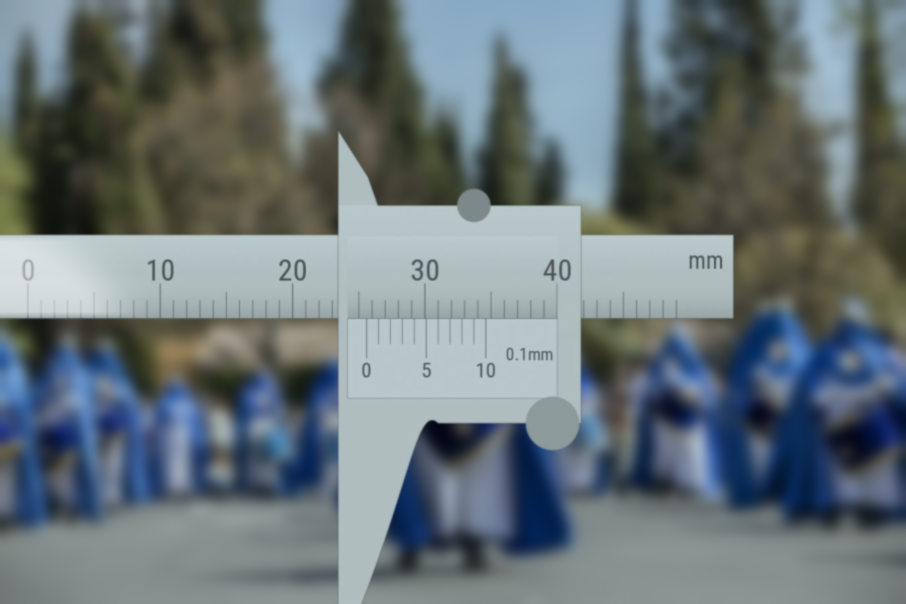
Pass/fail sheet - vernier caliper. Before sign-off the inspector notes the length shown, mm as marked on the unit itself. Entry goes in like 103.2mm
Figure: 25.6mm
